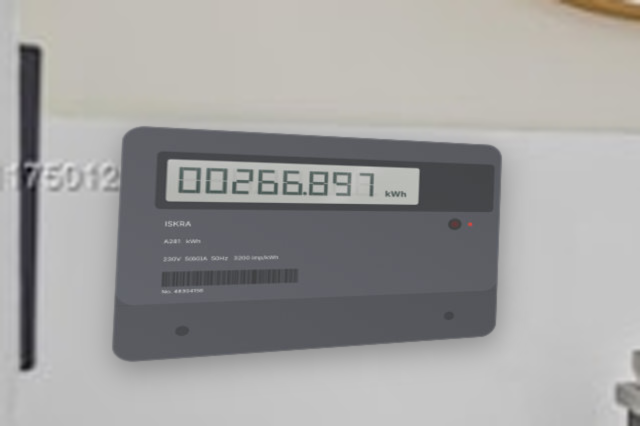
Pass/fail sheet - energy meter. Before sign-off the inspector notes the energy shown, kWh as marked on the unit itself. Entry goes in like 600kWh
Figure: 266.897kWh
